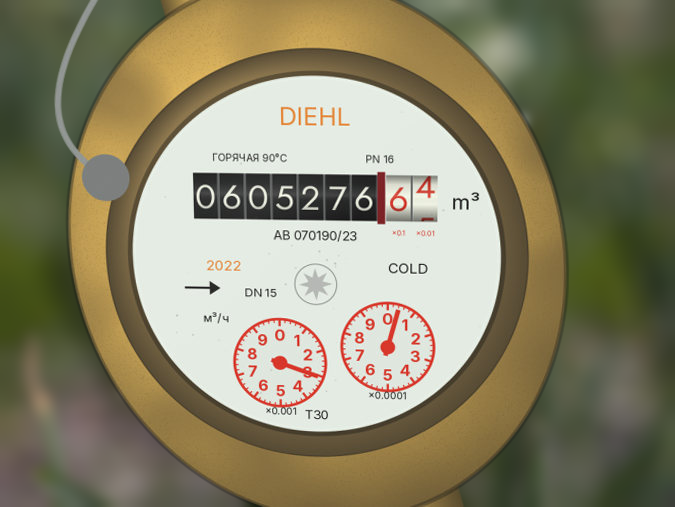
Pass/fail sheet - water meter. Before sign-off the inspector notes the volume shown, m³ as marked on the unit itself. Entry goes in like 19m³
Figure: 605276.6430m³
